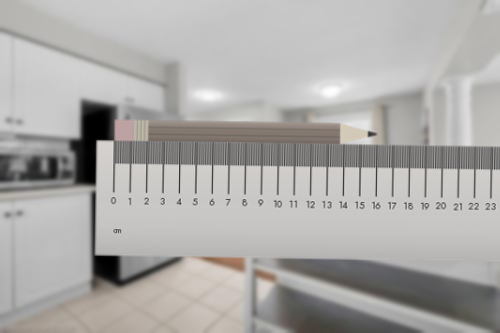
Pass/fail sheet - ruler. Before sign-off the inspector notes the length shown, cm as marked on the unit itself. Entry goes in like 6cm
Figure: 16cm
